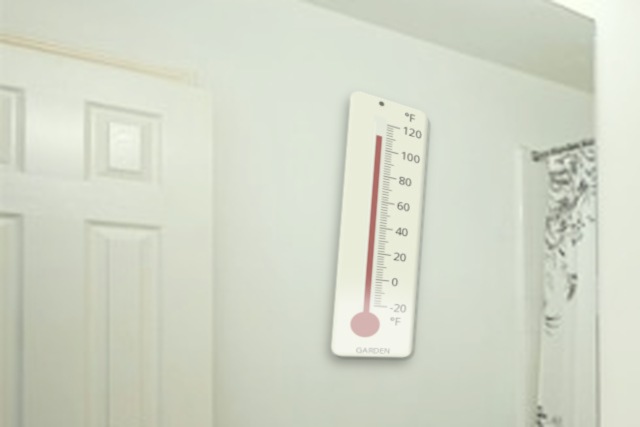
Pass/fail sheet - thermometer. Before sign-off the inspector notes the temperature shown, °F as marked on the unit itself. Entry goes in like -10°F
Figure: 110°F
